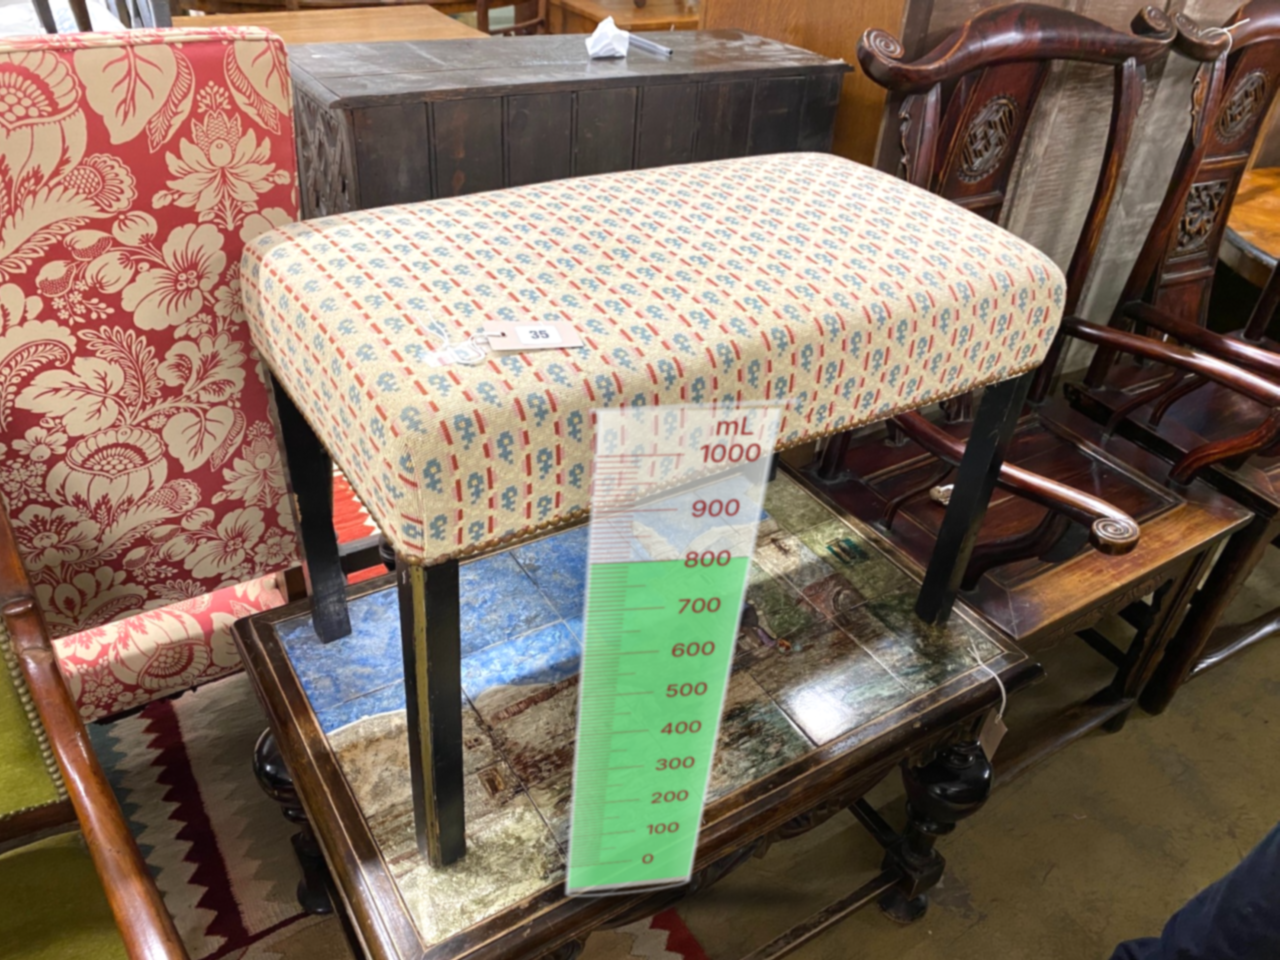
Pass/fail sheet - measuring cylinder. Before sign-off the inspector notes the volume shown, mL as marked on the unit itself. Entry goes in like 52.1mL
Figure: 800mL
